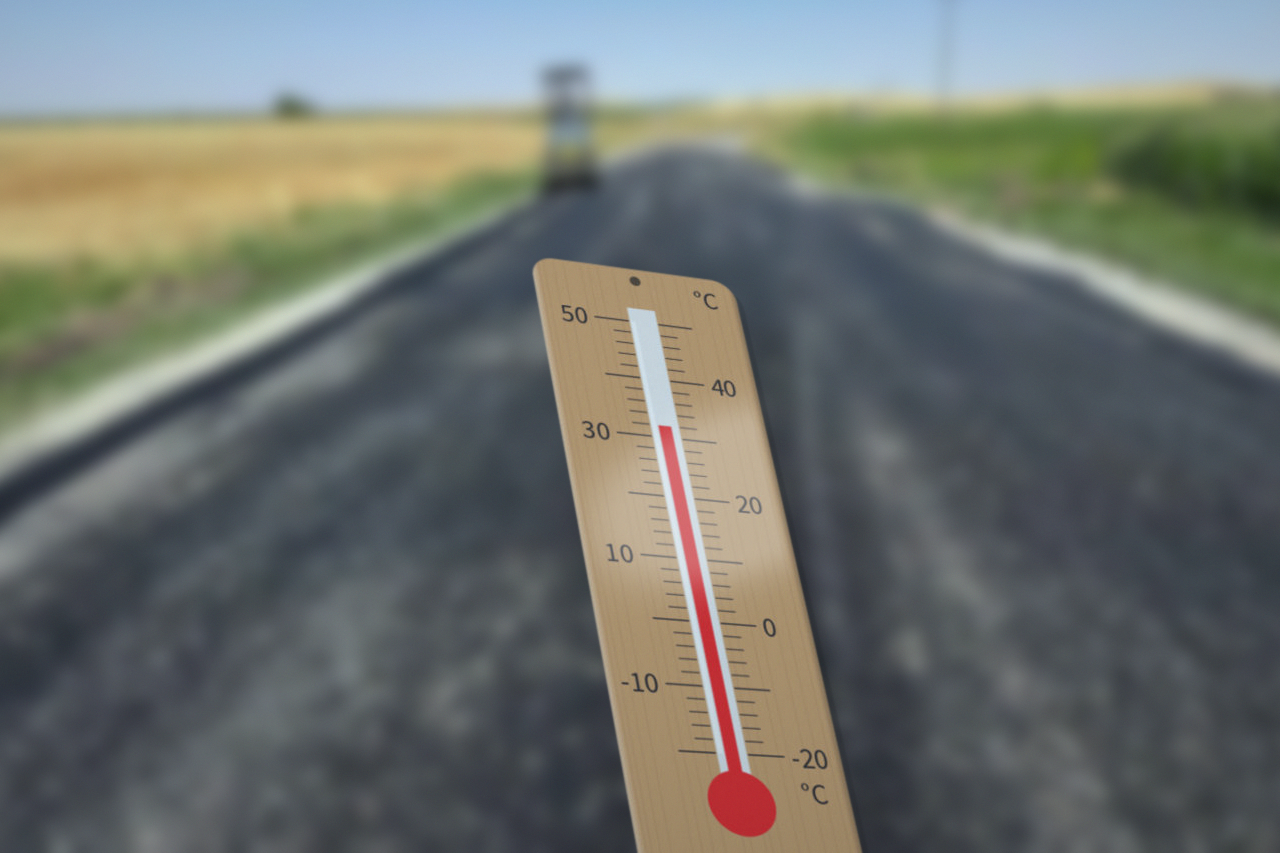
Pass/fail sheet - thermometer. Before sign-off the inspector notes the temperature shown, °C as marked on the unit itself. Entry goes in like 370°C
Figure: 32°C
